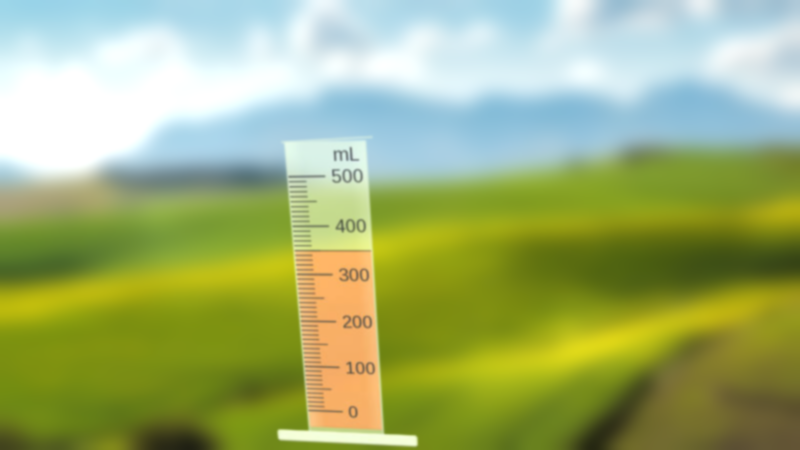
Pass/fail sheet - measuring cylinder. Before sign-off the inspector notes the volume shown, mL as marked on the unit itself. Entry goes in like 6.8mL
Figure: 350mL
